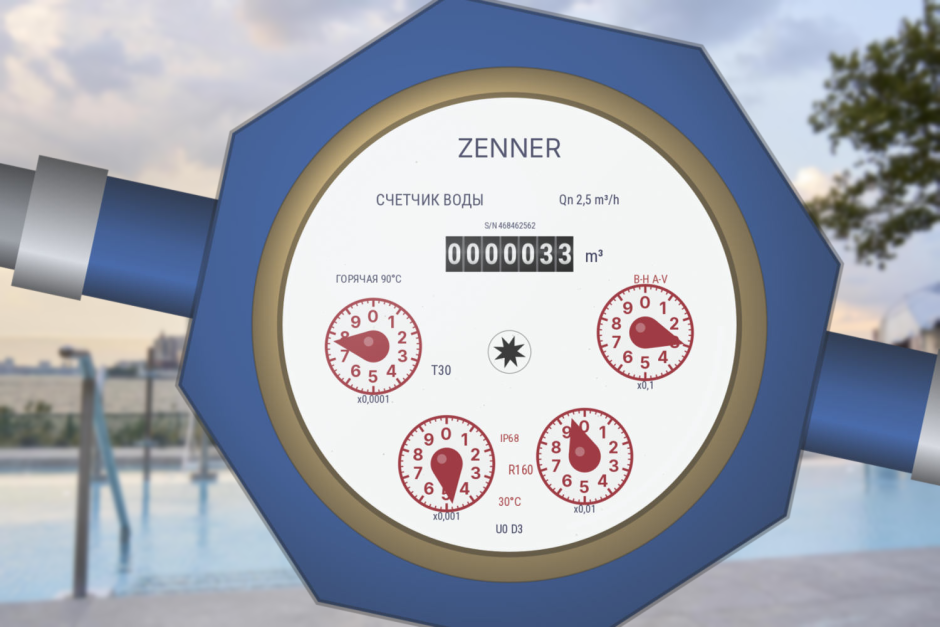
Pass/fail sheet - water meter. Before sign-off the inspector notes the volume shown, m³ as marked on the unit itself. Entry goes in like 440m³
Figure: 33.2947m³
